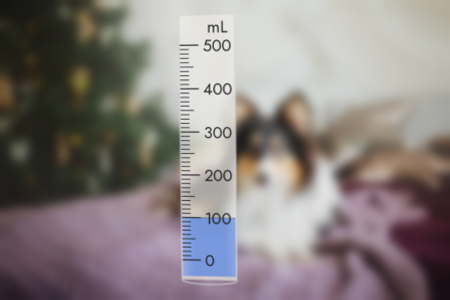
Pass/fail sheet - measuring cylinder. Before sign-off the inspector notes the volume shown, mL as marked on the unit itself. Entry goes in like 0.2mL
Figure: 100mL
